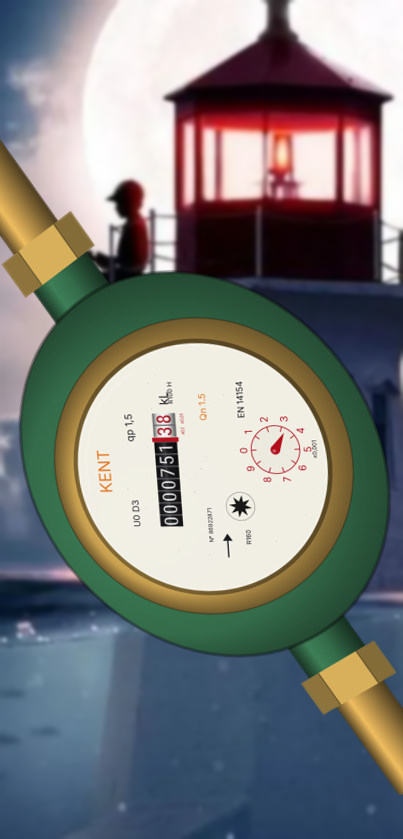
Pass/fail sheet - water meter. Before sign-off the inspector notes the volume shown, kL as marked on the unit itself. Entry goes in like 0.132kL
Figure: 751.383kL
